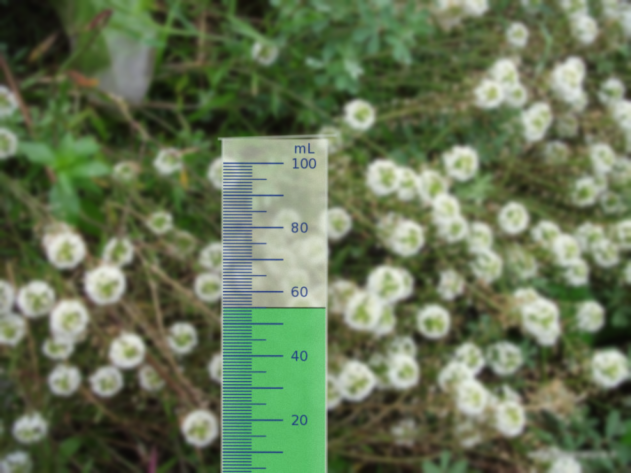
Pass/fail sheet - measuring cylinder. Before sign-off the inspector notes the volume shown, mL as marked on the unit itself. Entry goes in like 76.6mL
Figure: 55mL
